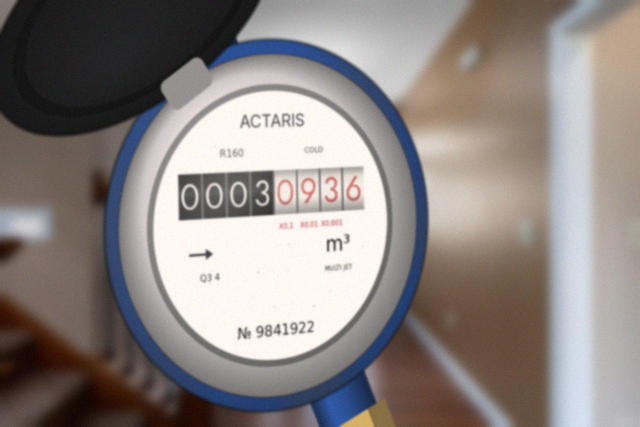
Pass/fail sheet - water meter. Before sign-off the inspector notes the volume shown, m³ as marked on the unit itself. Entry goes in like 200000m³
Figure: 3.0936m³
